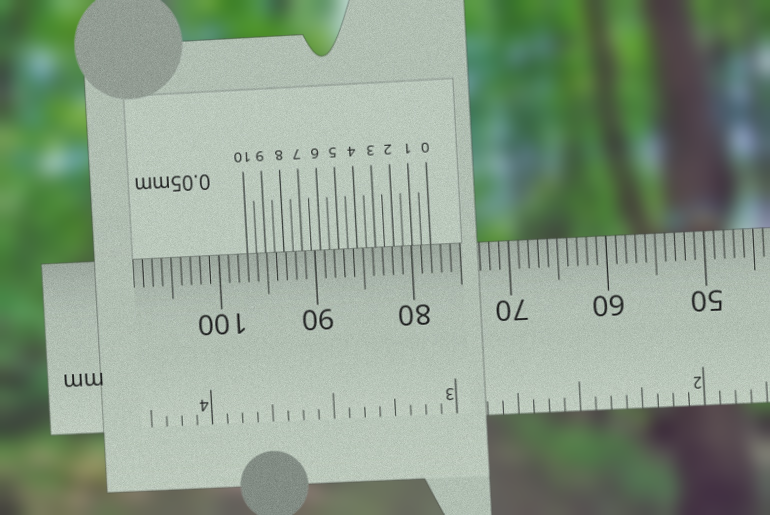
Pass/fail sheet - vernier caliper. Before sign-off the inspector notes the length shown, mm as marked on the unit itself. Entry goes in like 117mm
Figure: 78.0mm
